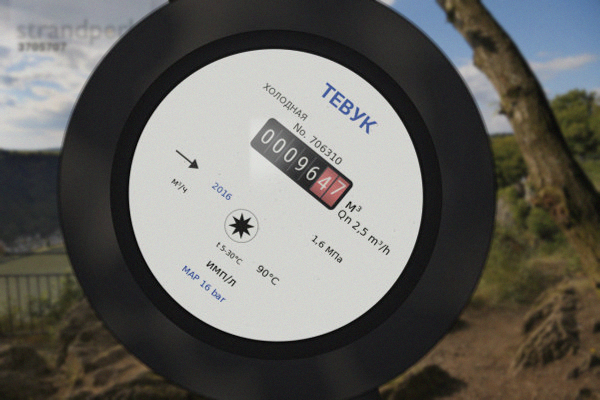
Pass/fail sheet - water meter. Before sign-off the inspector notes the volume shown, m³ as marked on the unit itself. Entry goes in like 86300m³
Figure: 96.47m³
